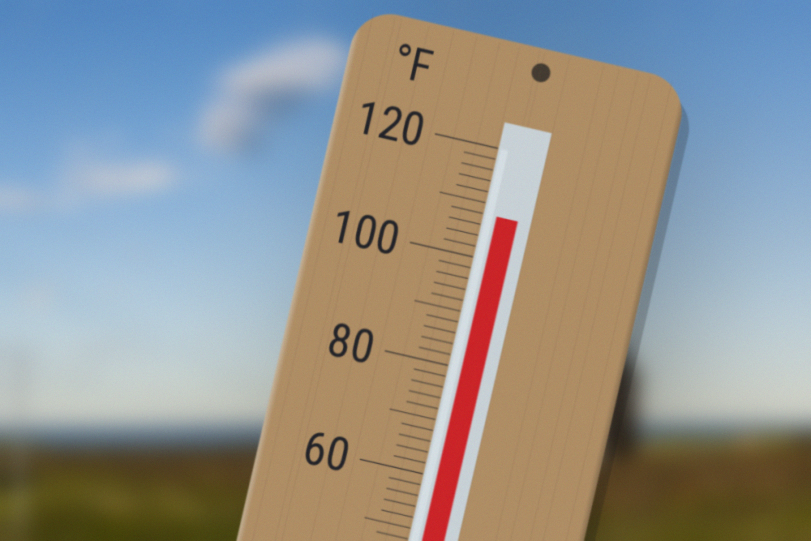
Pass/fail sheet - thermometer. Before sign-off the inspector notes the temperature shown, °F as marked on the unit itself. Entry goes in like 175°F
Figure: 108°F
